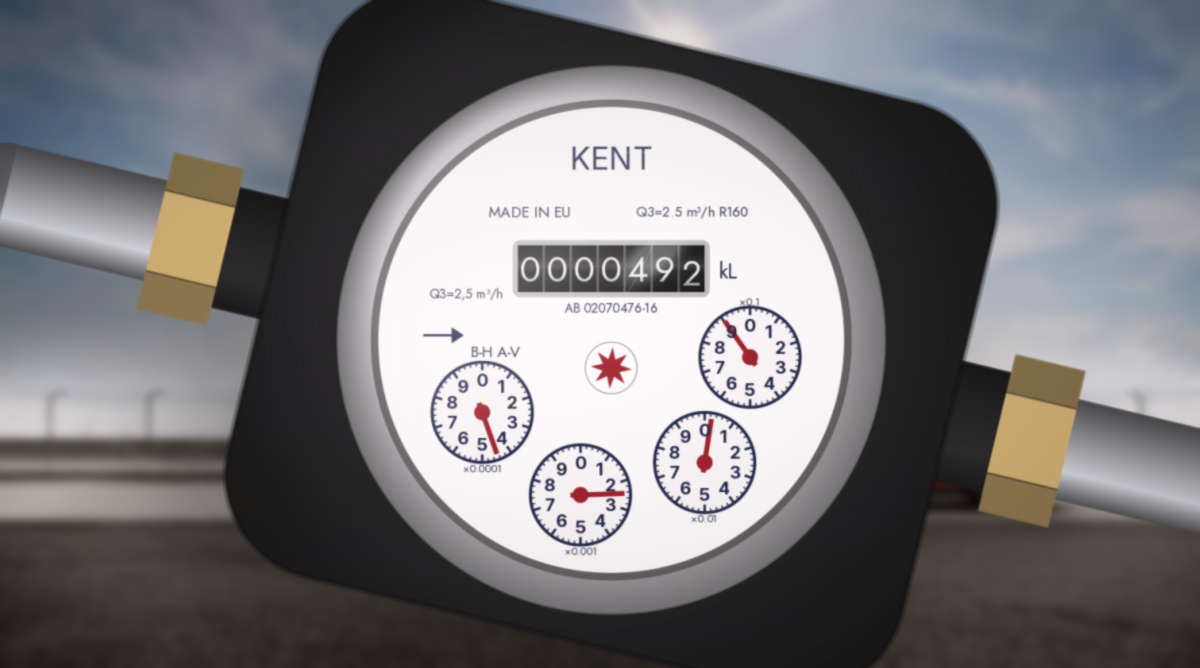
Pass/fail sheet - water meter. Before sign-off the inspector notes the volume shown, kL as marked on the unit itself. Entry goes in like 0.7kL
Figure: 491.9024kL
